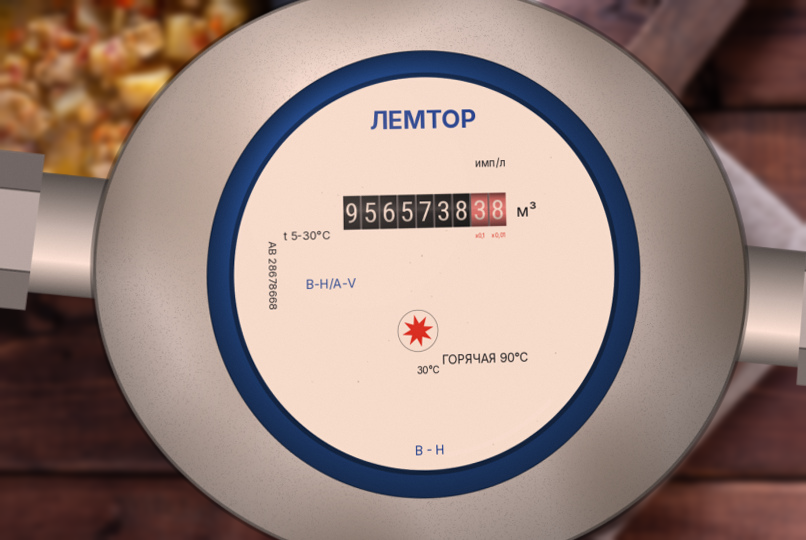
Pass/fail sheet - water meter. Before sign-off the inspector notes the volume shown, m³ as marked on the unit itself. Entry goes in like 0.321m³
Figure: 9565738.38m³
